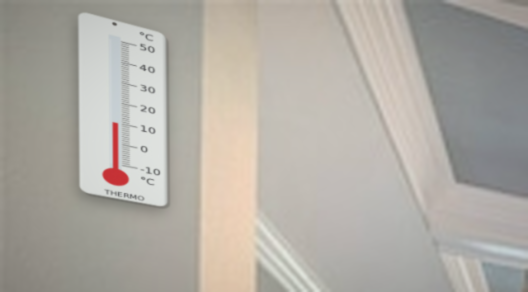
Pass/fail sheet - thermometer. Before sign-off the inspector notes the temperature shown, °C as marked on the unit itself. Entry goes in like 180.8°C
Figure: 10°C
